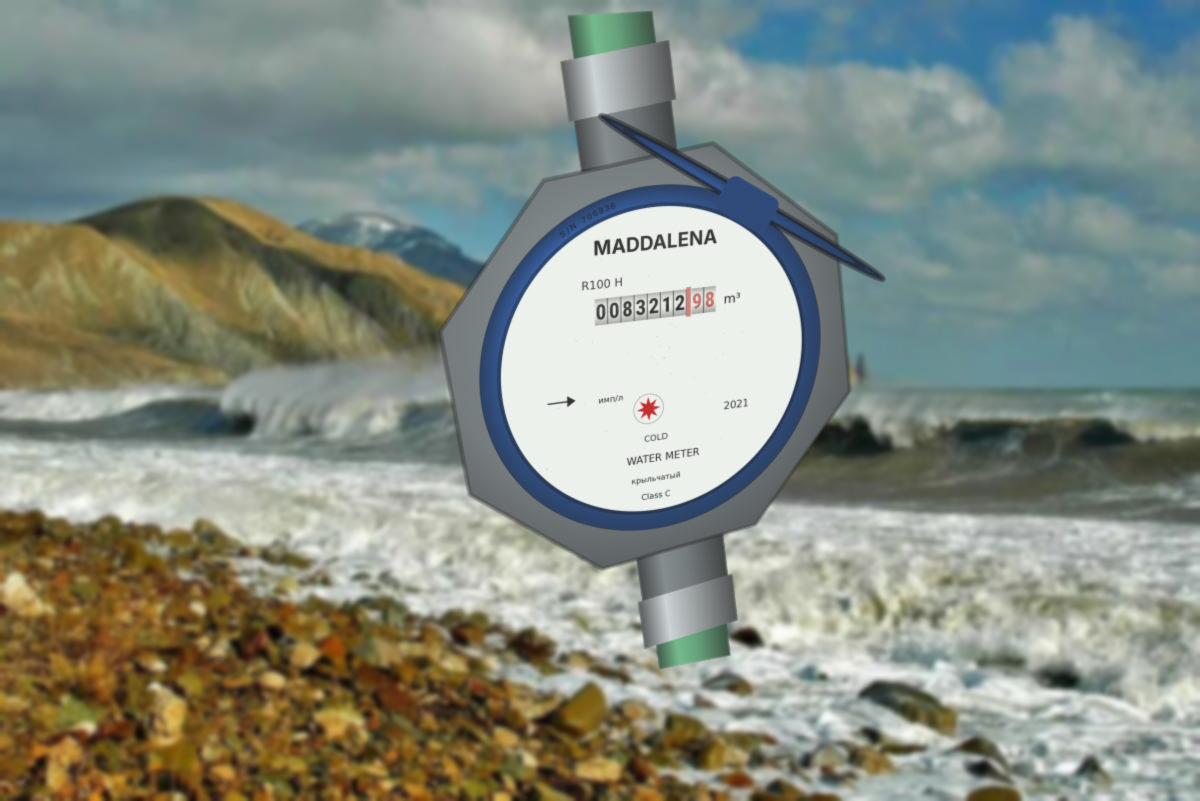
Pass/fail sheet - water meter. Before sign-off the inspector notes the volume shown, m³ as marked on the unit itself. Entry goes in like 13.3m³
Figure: 83212.98m³
